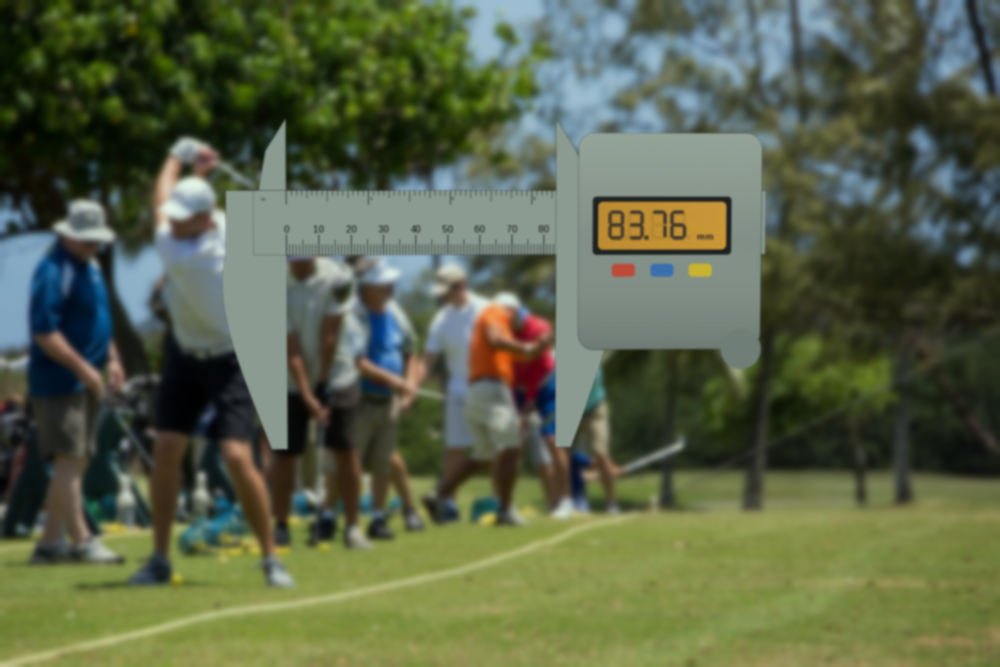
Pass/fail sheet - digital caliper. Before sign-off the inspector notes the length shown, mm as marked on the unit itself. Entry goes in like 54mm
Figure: 83.76mm
